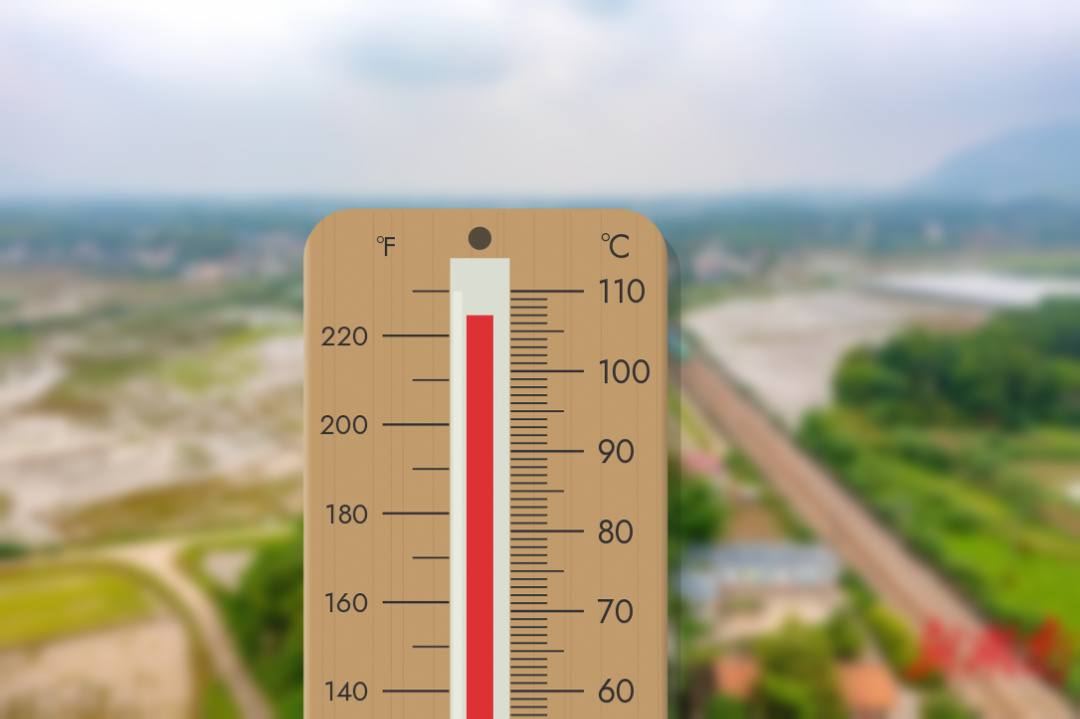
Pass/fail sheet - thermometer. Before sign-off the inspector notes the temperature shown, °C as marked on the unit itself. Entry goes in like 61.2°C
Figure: 107°C
